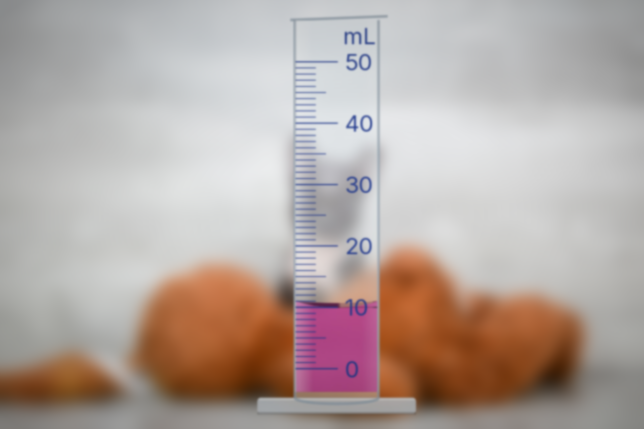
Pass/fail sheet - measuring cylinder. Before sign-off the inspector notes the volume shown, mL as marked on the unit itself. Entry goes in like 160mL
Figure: 10mL
